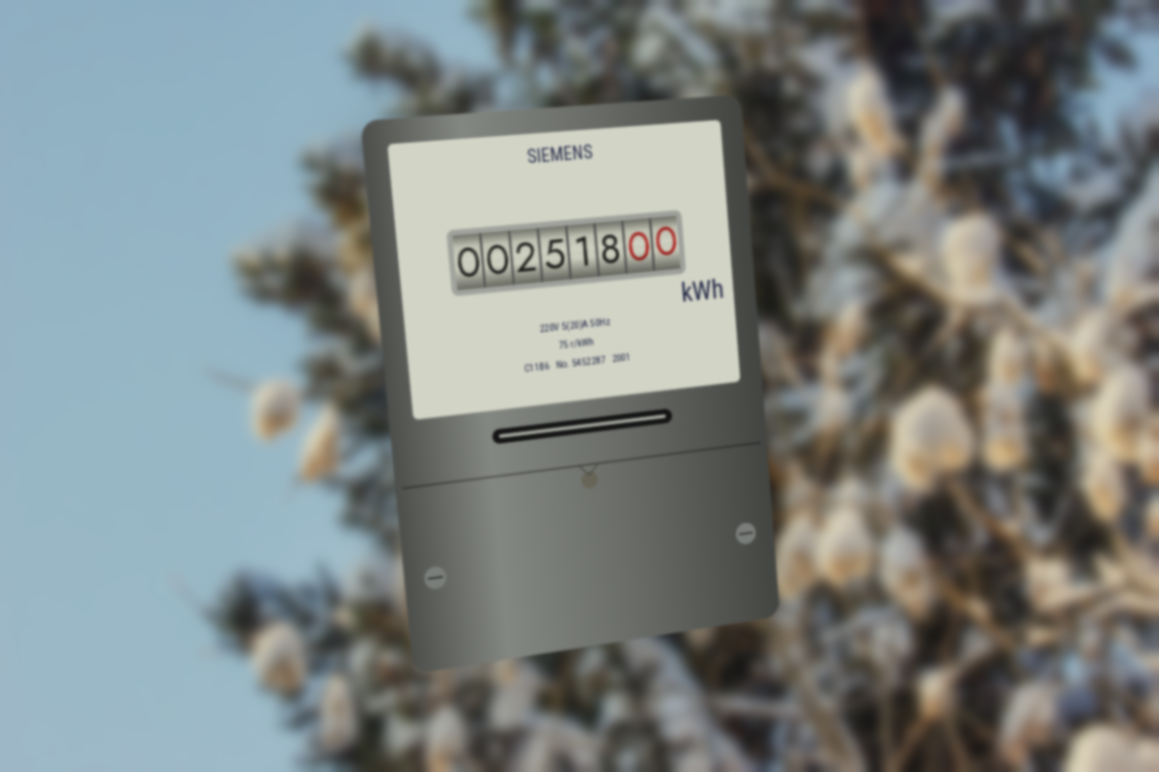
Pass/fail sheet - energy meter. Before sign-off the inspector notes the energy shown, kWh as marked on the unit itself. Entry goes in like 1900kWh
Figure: 2518.00kWh
